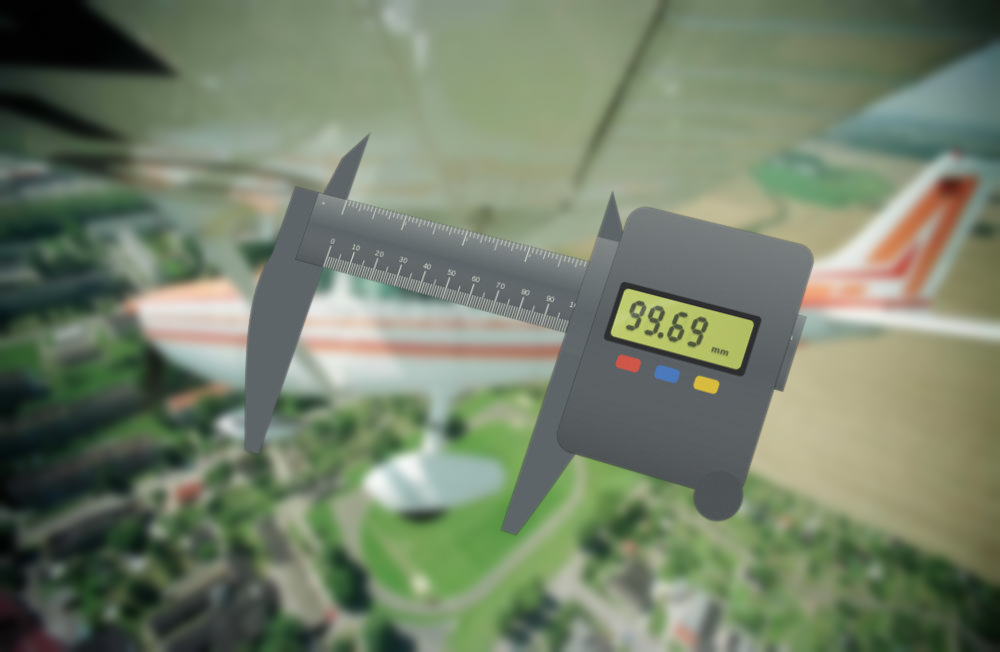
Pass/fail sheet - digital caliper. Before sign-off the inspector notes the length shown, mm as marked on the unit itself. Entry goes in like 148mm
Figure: 99.69mm
